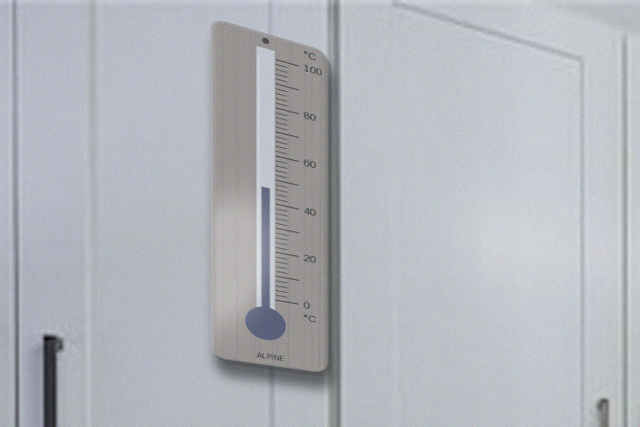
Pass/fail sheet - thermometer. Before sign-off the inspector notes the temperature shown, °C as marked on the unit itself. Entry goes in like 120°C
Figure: 46°C
